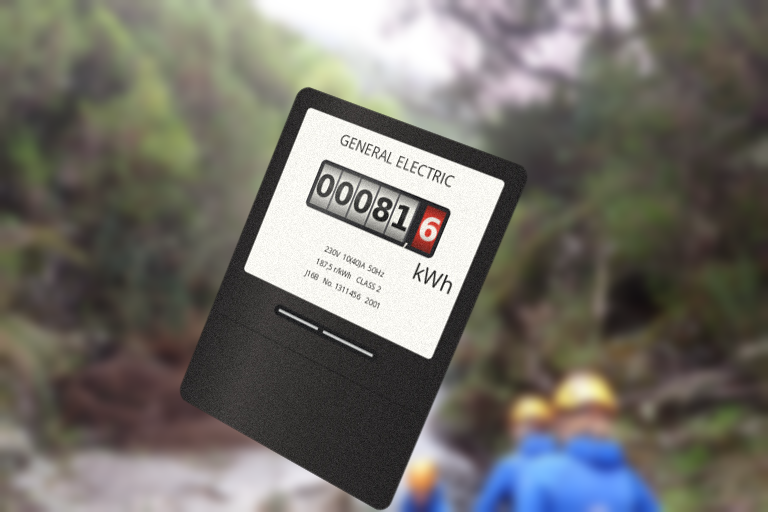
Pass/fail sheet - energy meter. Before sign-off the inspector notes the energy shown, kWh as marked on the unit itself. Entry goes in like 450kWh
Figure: 81.6kWh
